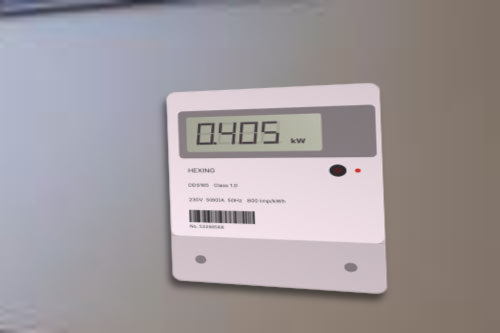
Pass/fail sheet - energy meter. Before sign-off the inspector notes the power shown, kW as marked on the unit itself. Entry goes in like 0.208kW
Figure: 0.405kW
